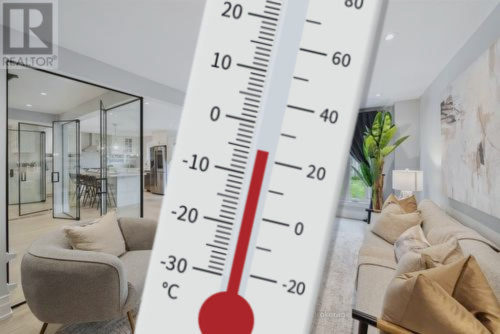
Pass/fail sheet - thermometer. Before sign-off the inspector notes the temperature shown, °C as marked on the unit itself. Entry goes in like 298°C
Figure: -5°C
